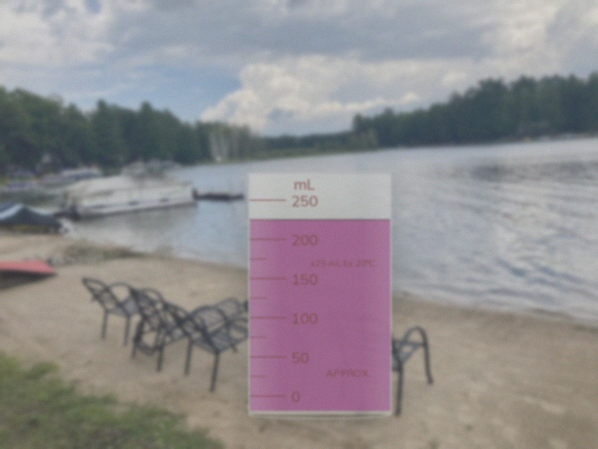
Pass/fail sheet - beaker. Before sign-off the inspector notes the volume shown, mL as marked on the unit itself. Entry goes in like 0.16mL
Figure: 225mL
